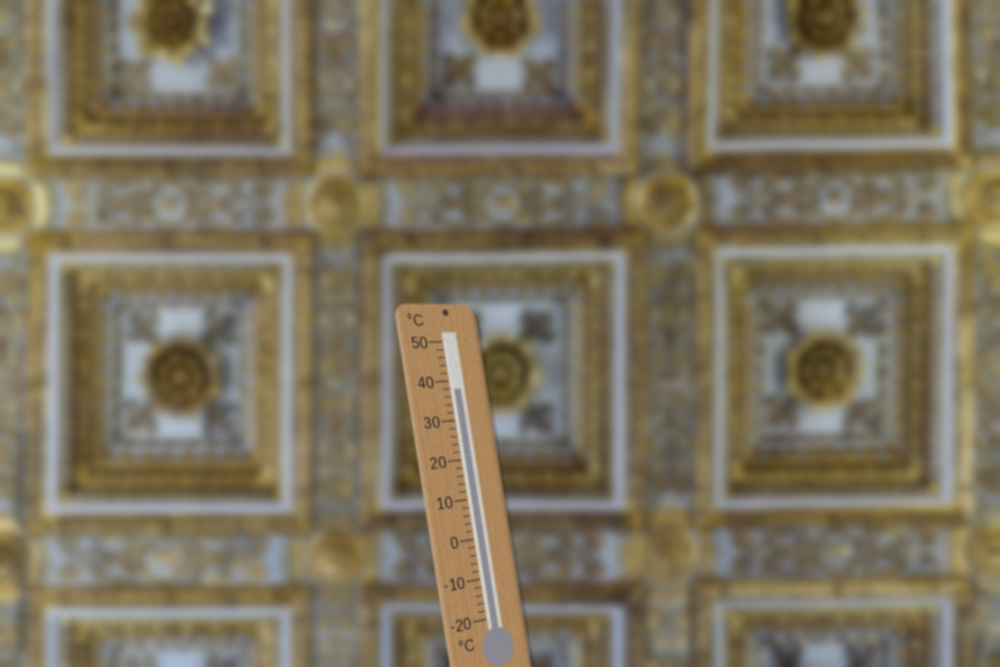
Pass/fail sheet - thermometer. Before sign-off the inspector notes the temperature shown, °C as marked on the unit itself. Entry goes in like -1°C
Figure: 38°C
